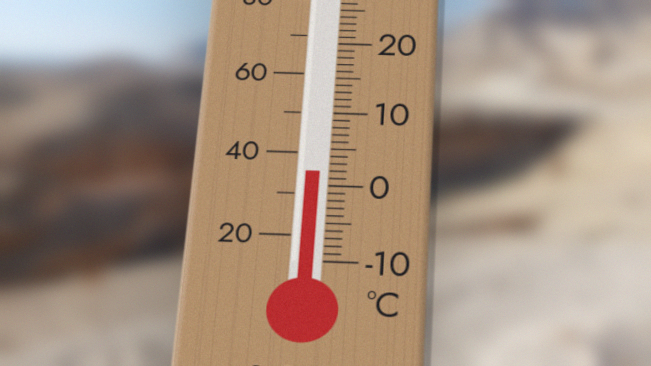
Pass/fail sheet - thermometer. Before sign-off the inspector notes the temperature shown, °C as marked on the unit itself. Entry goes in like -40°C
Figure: 2°C
